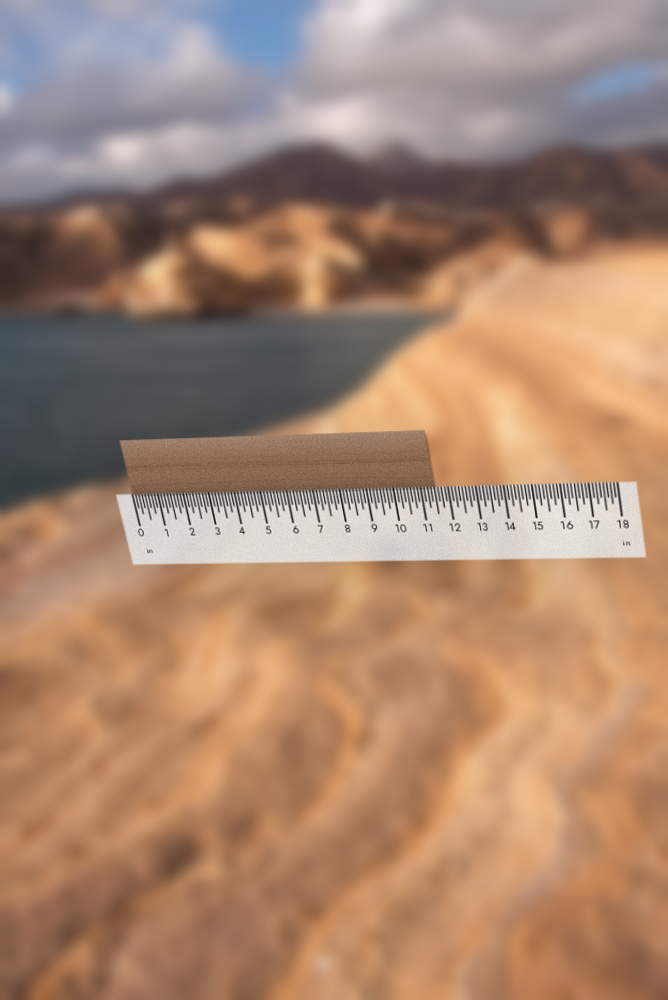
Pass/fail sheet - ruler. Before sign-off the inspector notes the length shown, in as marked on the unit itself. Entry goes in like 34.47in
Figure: 11.5in
